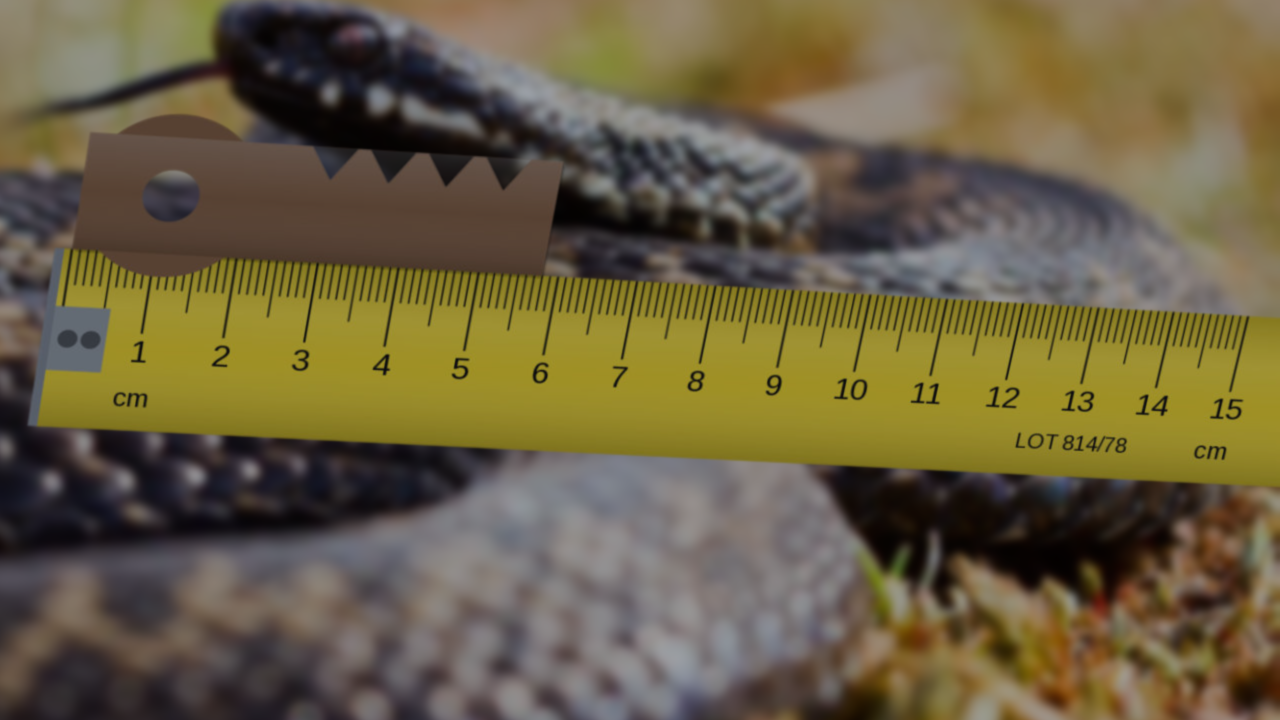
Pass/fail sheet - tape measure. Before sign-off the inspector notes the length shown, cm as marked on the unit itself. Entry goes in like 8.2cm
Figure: 5.8cm
